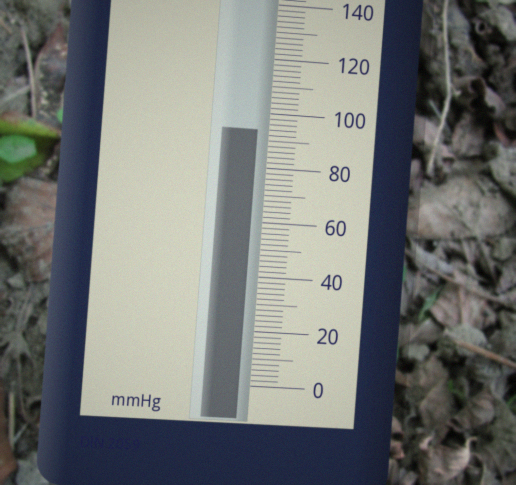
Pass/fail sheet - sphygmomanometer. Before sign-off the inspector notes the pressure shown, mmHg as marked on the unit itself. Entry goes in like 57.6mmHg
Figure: 94mmHg
